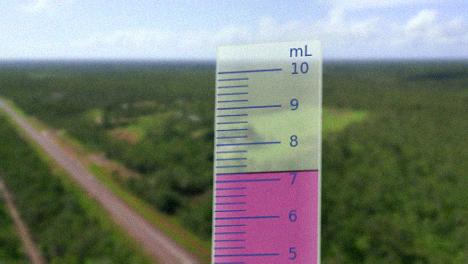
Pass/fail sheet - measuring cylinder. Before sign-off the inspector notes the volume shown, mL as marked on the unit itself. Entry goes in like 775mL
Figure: 7.2mL
